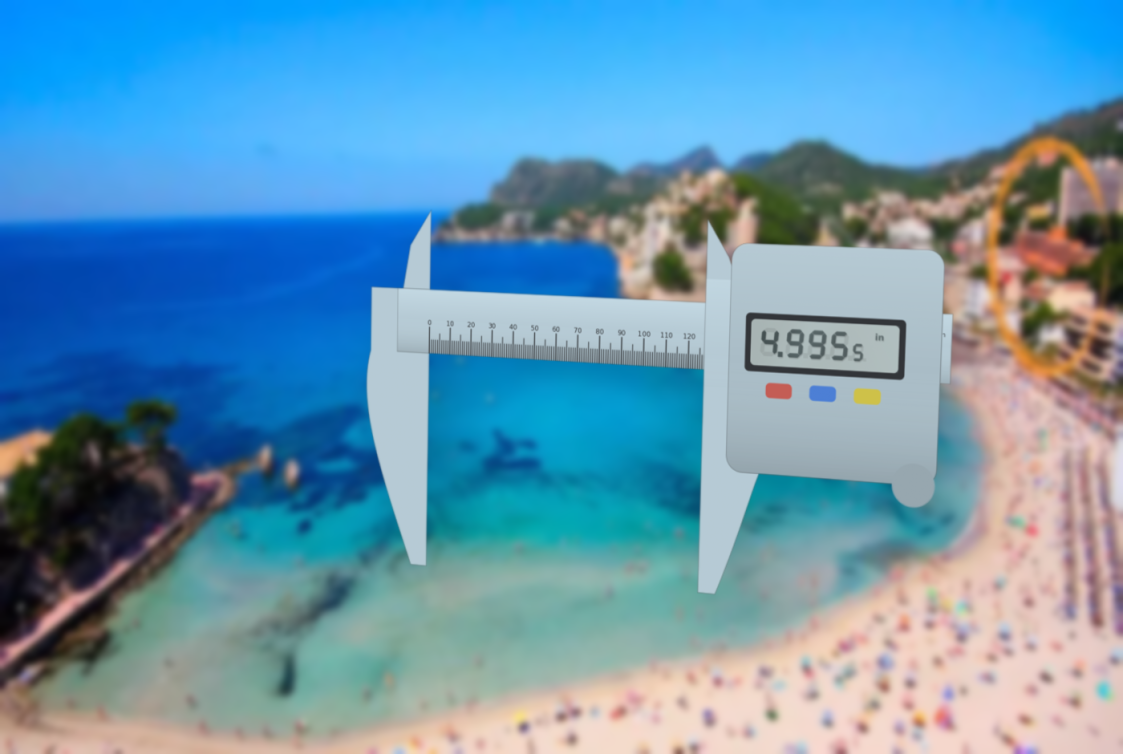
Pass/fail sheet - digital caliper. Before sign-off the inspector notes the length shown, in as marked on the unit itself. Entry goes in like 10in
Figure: 4.9955in
